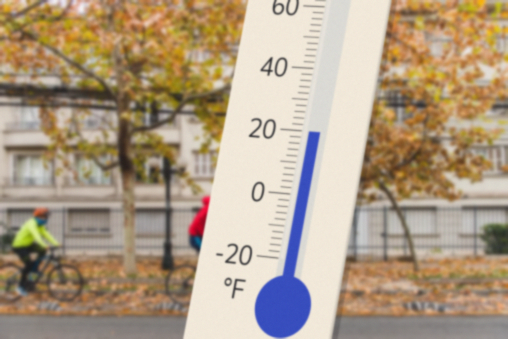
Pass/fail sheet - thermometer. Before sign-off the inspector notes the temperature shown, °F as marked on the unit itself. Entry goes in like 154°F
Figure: 20°F
